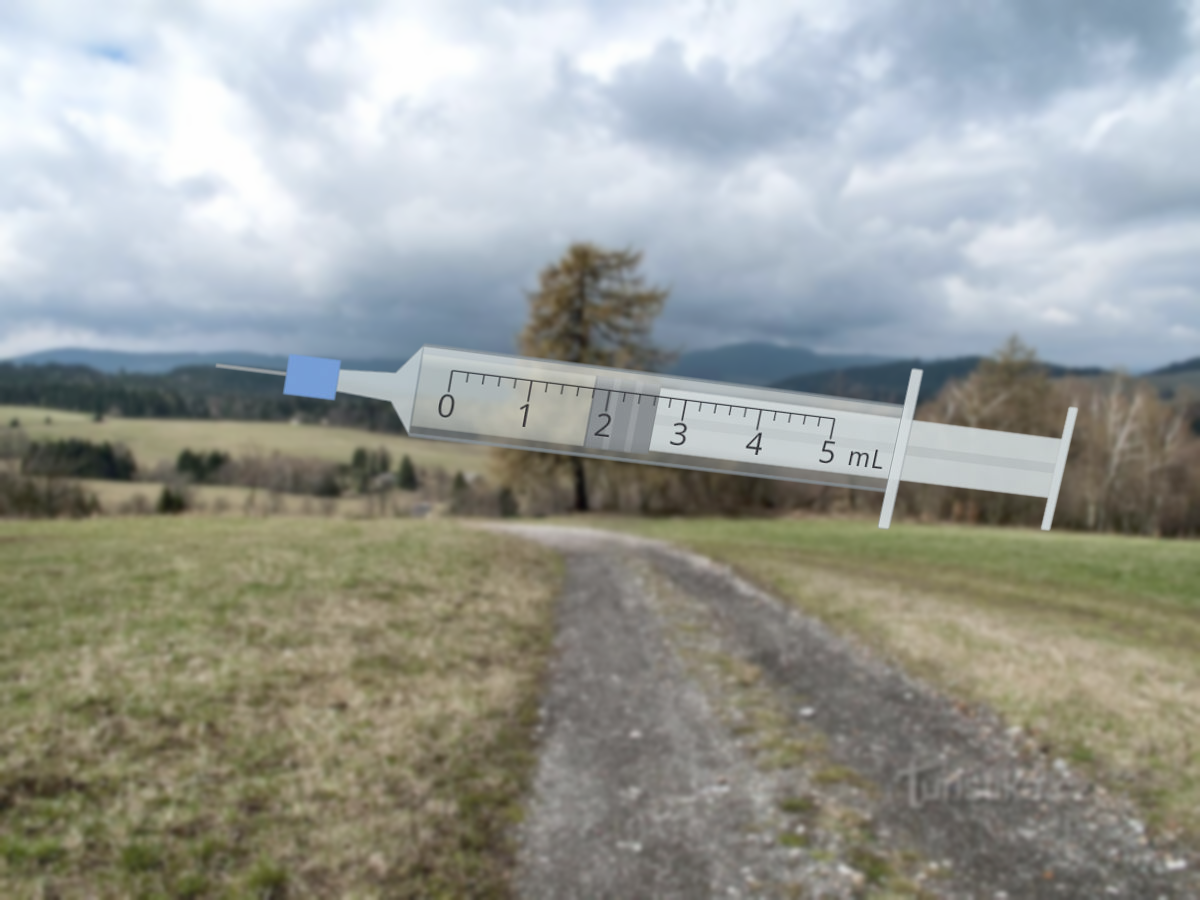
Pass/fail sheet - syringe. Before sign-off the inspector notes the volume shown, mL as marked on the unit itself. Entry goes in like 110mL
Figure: 1.8mL
